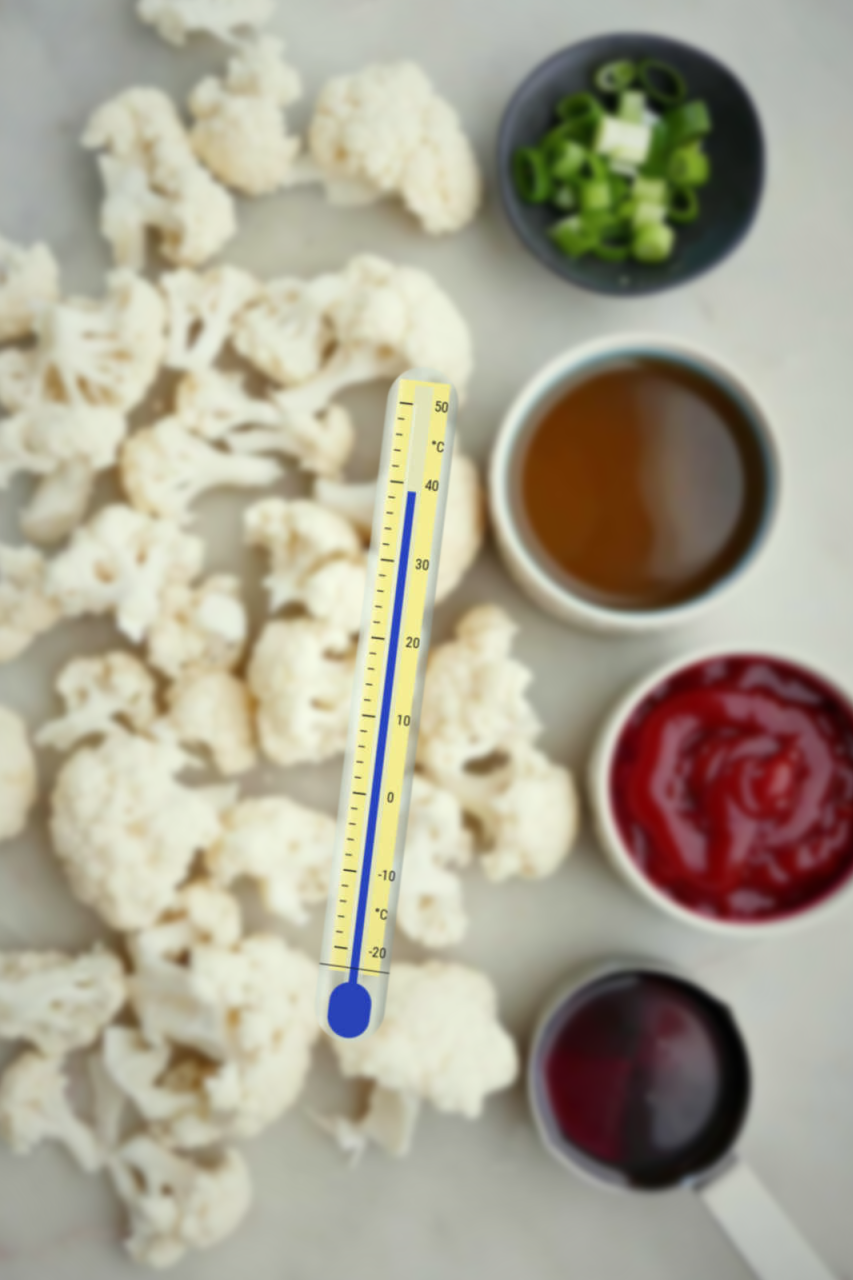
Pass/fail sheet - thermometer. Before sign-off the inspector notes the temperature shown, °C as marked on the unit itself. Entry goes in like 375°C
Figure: 39°C
